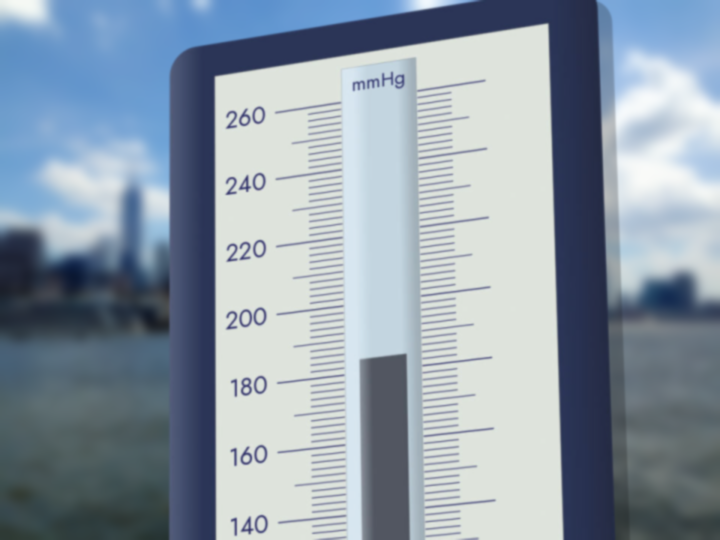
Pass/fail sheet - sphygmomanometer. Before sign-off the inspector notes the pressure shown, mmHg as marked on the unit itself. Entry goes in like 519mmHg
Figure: 184mmHg
